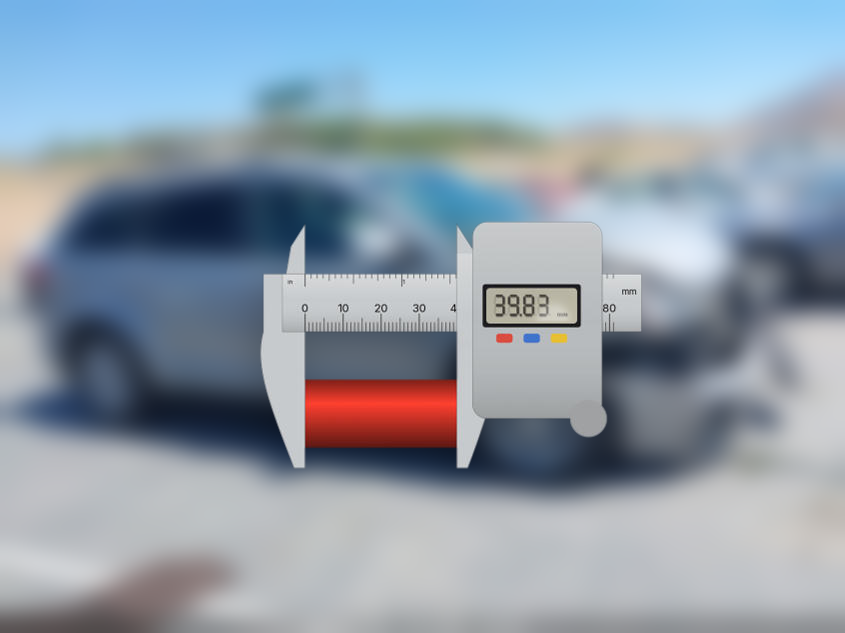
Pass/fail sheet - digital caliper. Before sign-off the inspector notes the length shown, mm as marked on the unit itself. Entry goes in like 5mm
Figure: 39.83mm
